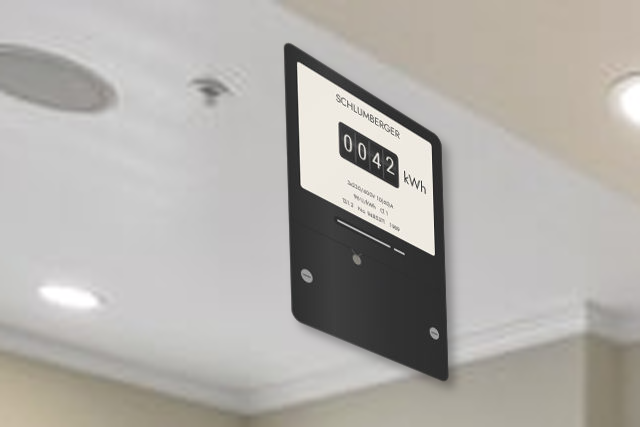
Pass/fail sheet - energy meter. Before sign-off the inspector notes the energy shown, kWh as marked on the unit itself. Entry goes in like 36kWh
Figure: 42kWh
